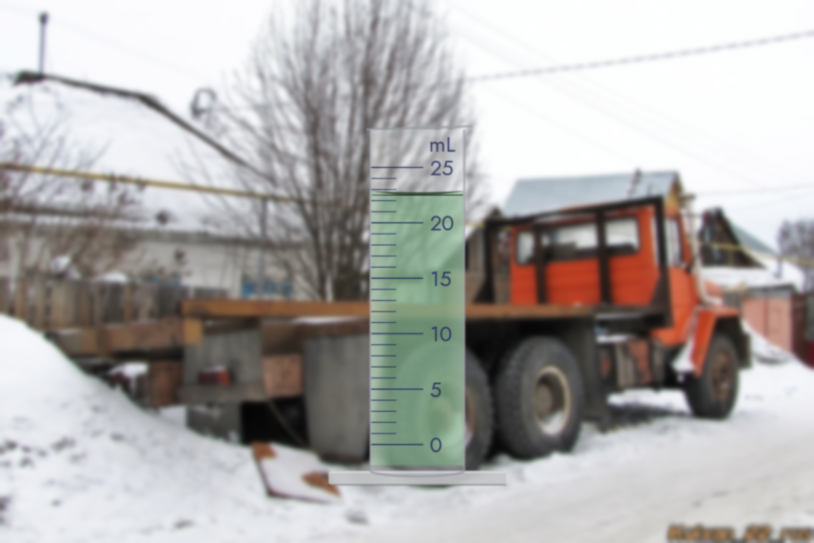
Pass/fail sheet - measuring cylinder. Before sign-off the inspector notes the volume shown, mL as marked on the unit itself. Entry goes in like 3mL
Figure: 22.5mL
